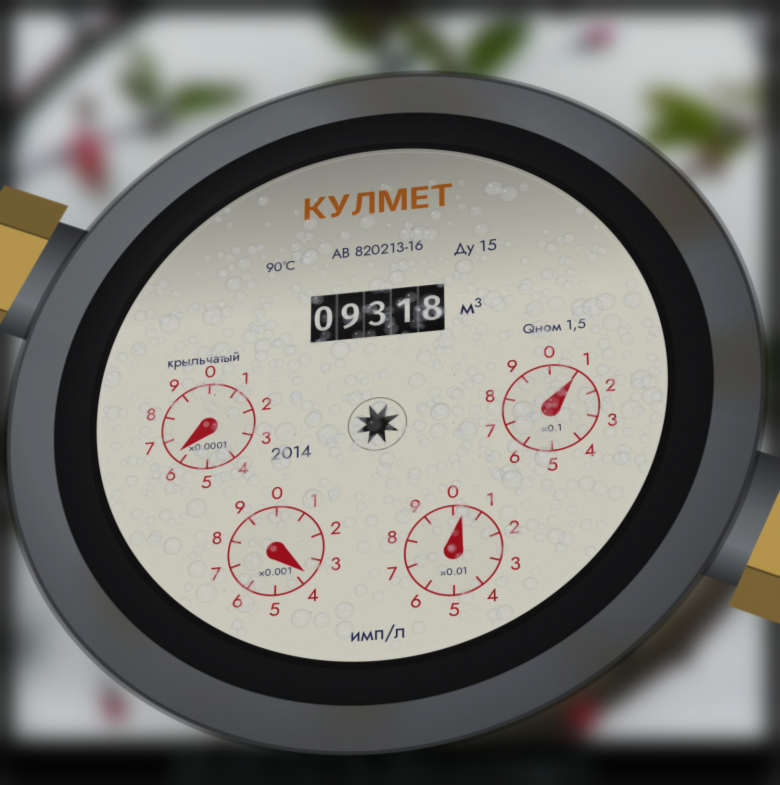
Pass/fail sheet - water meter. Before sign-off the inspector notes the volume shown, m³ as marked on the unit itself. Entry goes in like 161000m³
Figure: 9318.1036m³
